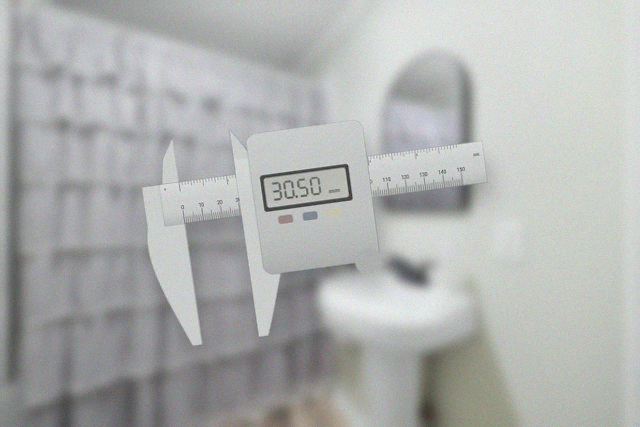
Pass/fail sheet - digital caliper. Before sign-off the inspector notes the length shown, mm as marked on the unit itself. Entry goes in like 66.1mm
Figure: 30.50mm
